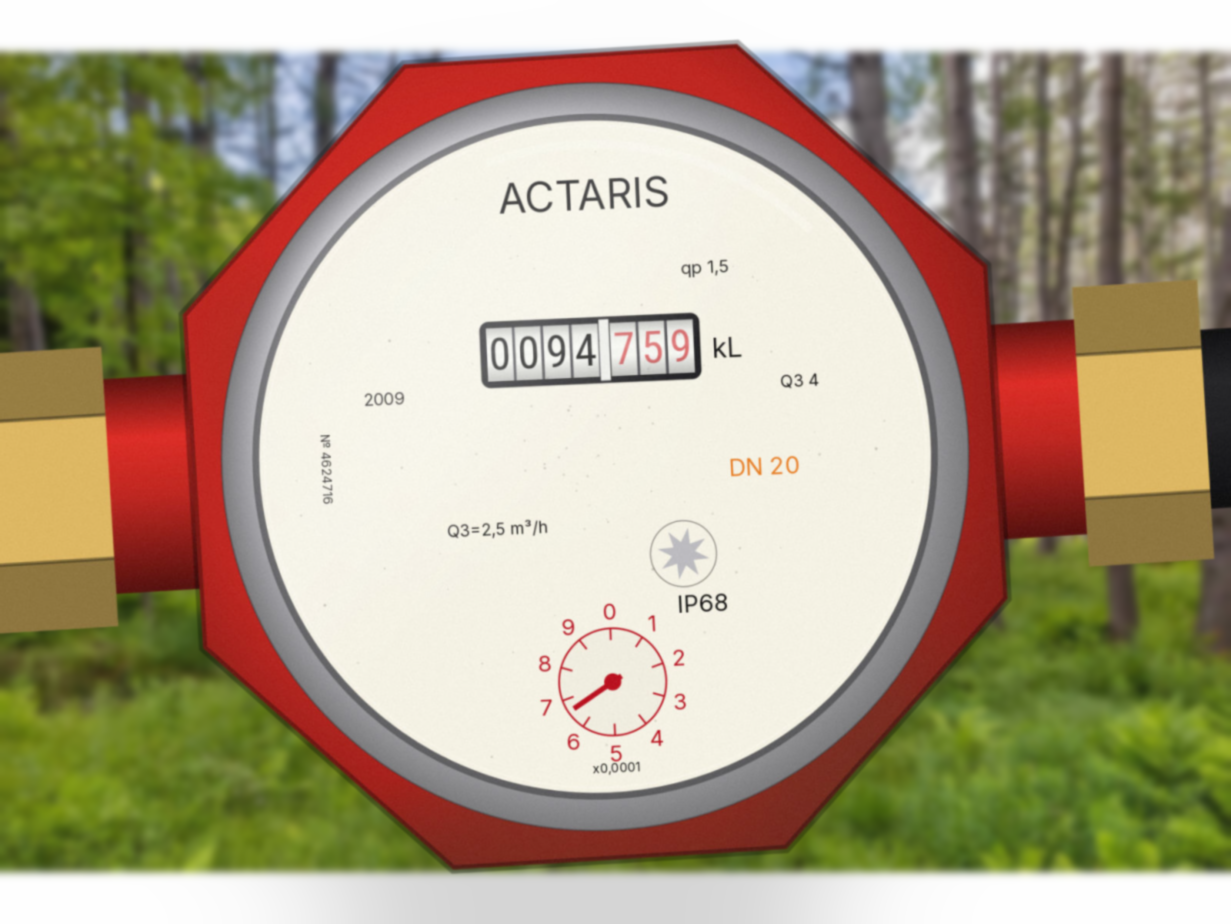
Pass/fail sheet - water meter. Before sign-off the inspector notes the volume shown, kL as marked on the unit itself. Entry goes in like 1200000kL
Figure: 94.7596kL
